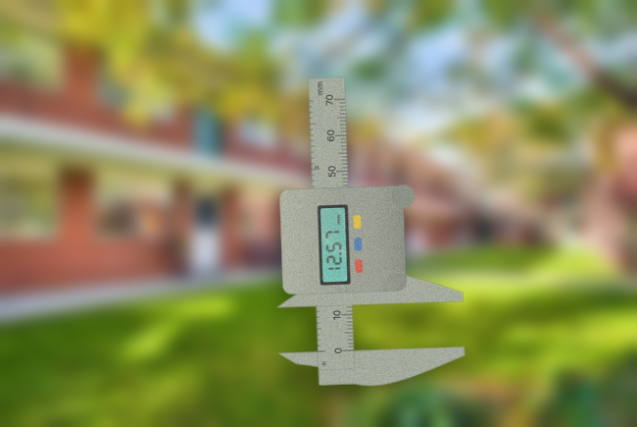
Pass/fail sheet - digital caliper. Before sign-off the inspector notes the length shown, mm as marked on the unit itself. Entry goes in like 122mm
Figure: 12.57mm
